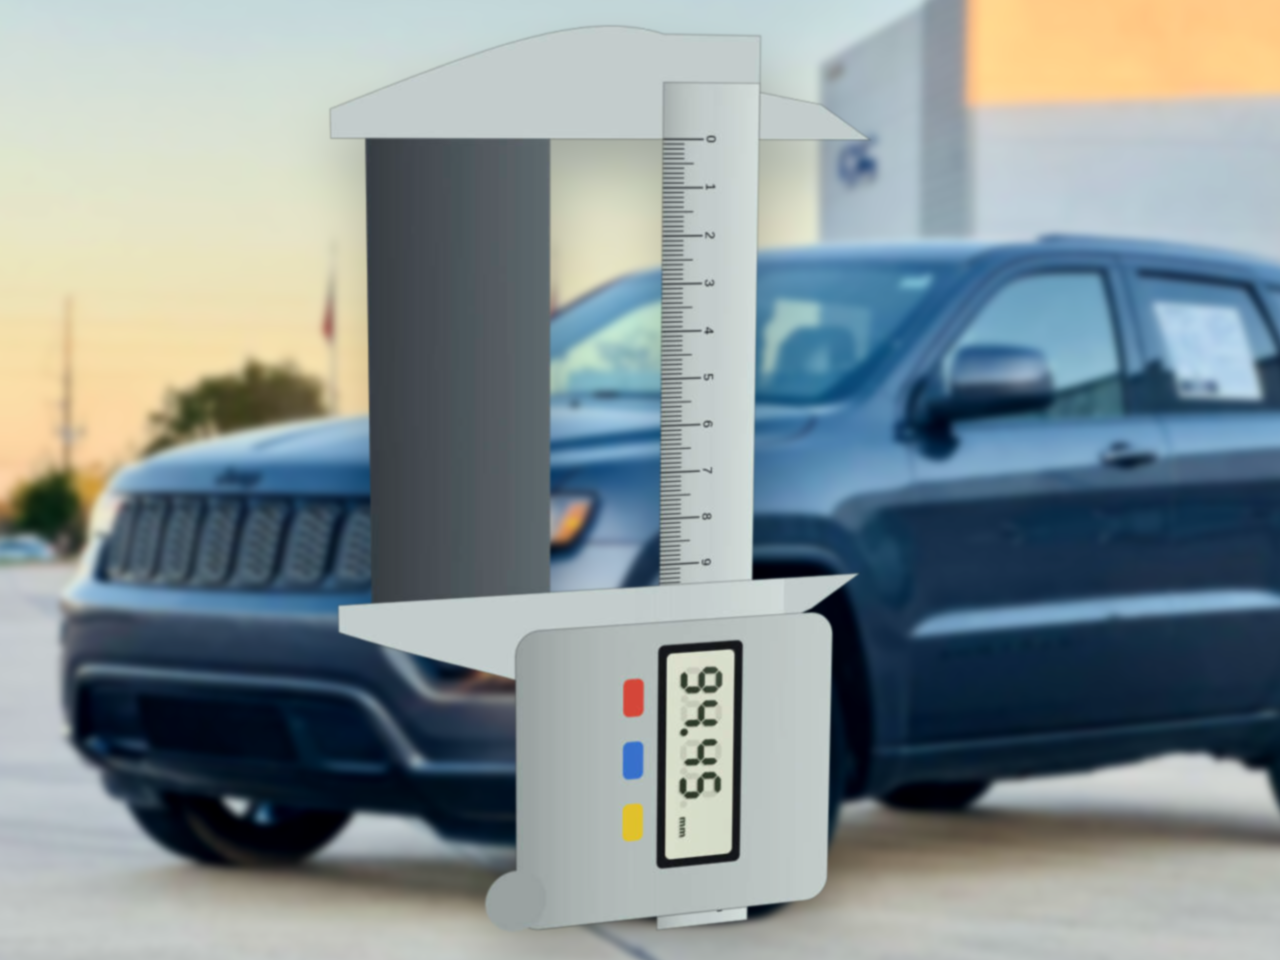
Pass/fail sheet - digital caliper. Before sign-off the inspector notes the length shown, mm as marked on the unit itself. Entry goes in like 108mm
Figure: 94.45mm
